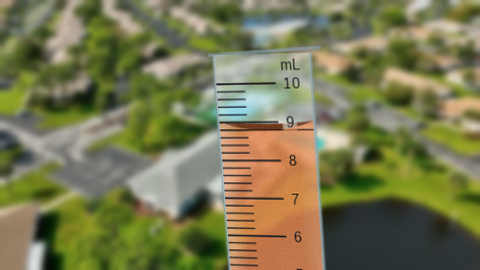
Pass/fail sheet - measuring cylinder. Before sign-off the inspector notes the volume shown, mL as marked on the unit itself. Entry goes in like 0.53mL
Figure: 8.8mL
